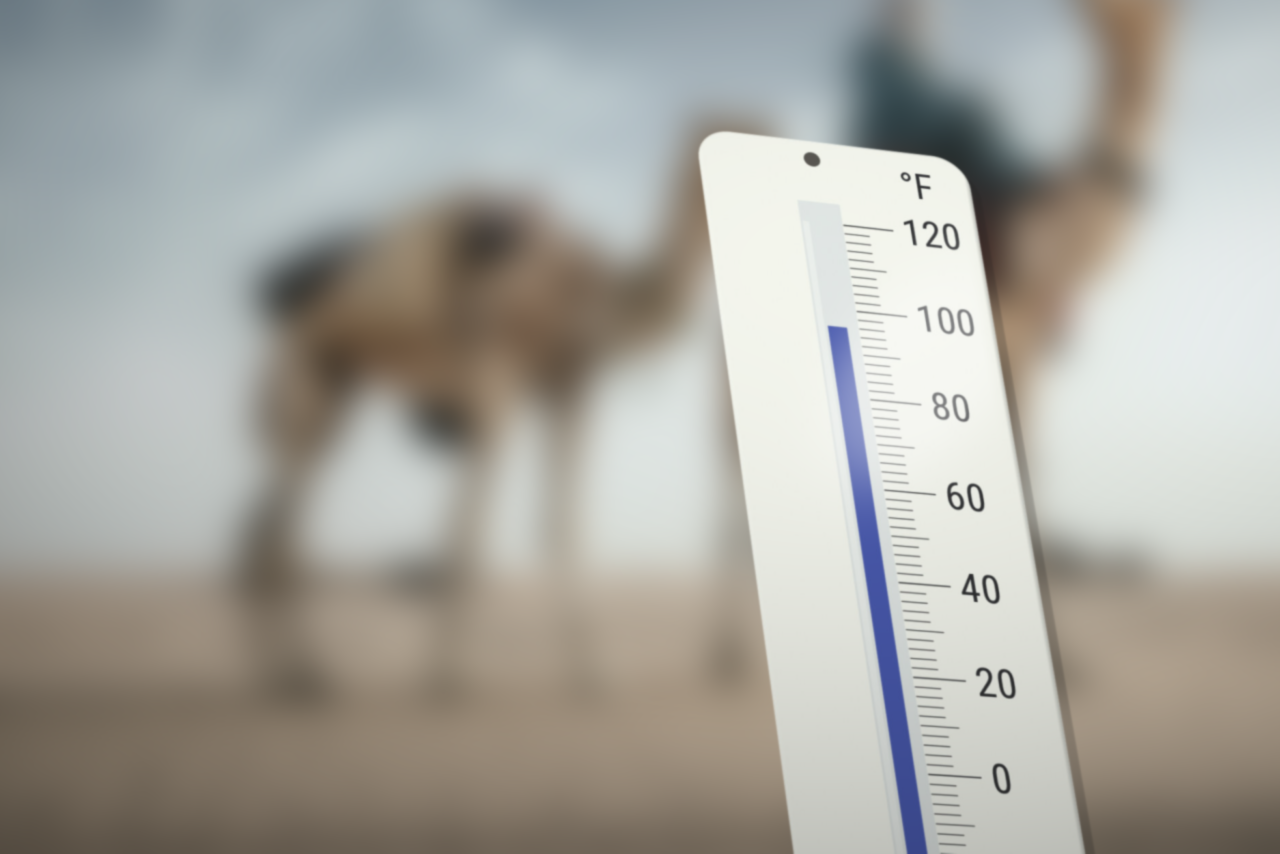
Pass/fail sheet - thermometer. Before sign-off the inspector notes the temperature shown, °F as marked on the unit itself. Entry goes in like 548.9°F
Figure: 96°F
